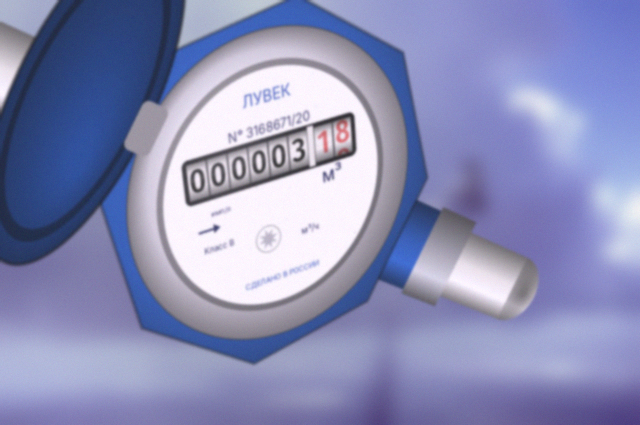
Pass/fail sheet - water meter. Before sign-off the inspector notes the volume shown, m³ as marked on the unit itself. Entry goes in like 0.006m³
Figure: 3.18m³
